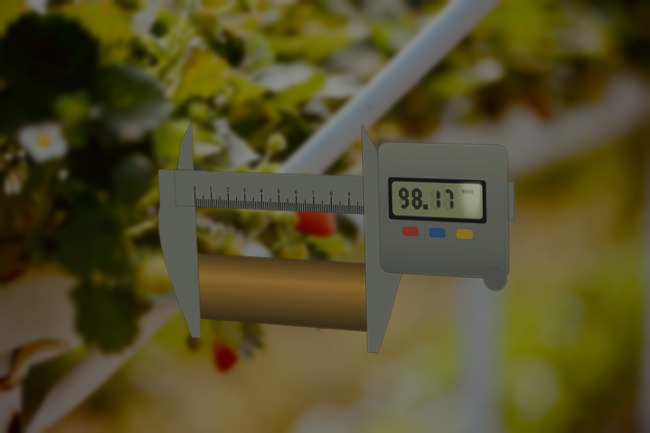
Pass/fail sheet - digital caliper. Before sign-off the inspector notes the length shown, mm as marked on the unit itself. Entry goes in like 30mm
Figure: 98.17mm
